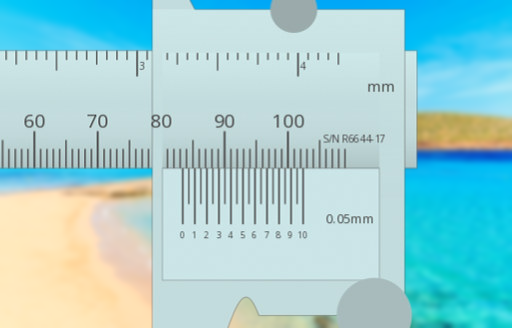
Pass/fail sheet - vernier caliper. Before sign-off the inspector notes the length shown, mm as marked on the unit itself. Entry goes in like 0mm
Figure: 83.4mm
